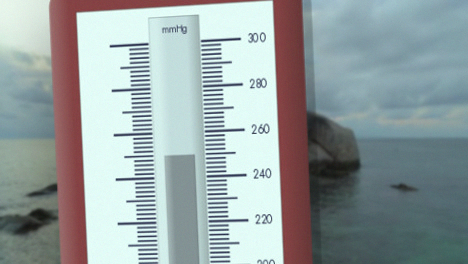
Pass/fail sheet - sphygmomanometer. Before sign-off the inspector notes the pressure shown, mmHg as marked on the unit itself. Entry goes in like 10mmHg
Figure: 250mmHg
